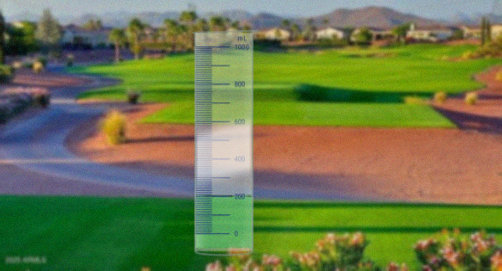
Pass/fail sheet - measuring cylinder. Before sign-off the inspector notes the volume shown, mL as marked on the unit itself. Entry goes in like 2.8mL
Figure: 200mL
